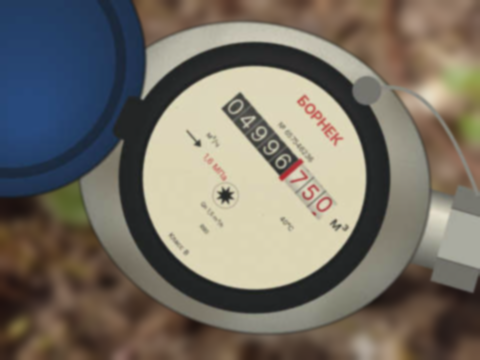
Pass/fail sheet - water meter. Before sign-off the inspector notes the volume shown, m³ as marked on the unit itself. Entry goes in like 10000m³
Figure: 4996.750m³
